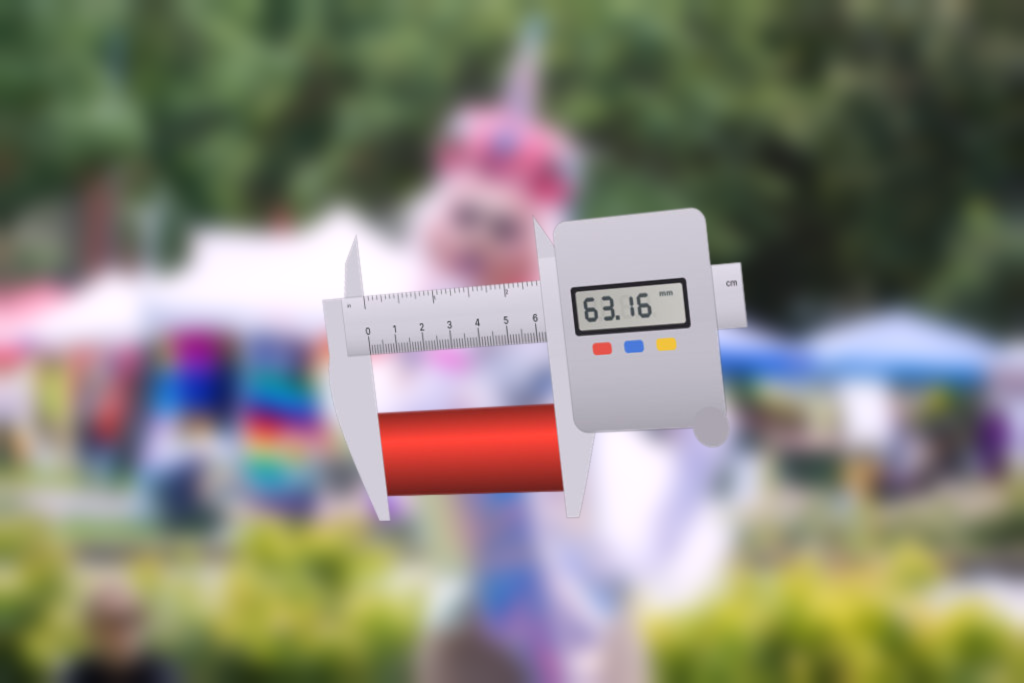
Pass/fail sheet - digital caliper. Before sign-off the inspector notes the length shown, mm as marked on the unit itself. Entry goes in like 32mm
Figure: 63.16mm
